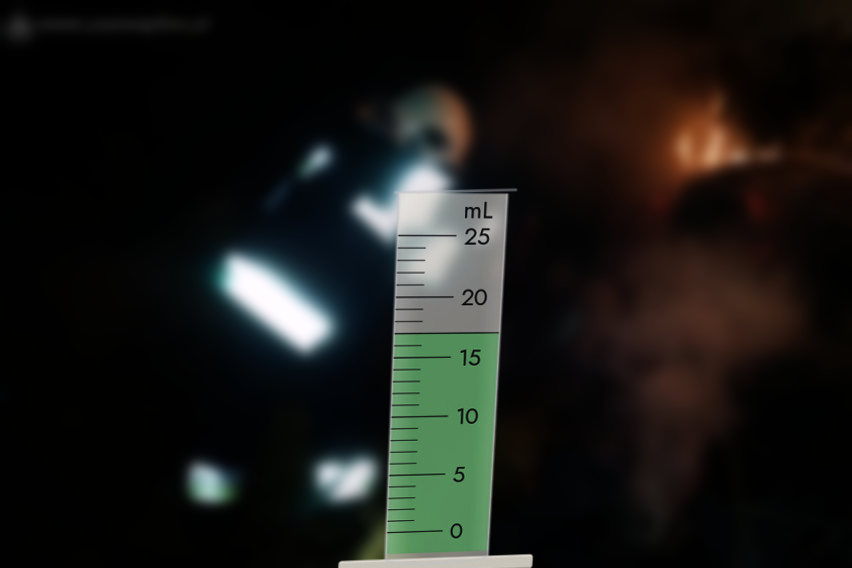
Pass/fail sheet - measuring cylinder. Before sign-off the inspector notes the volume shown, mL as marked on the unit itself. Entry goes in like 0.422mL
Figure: 17mL
